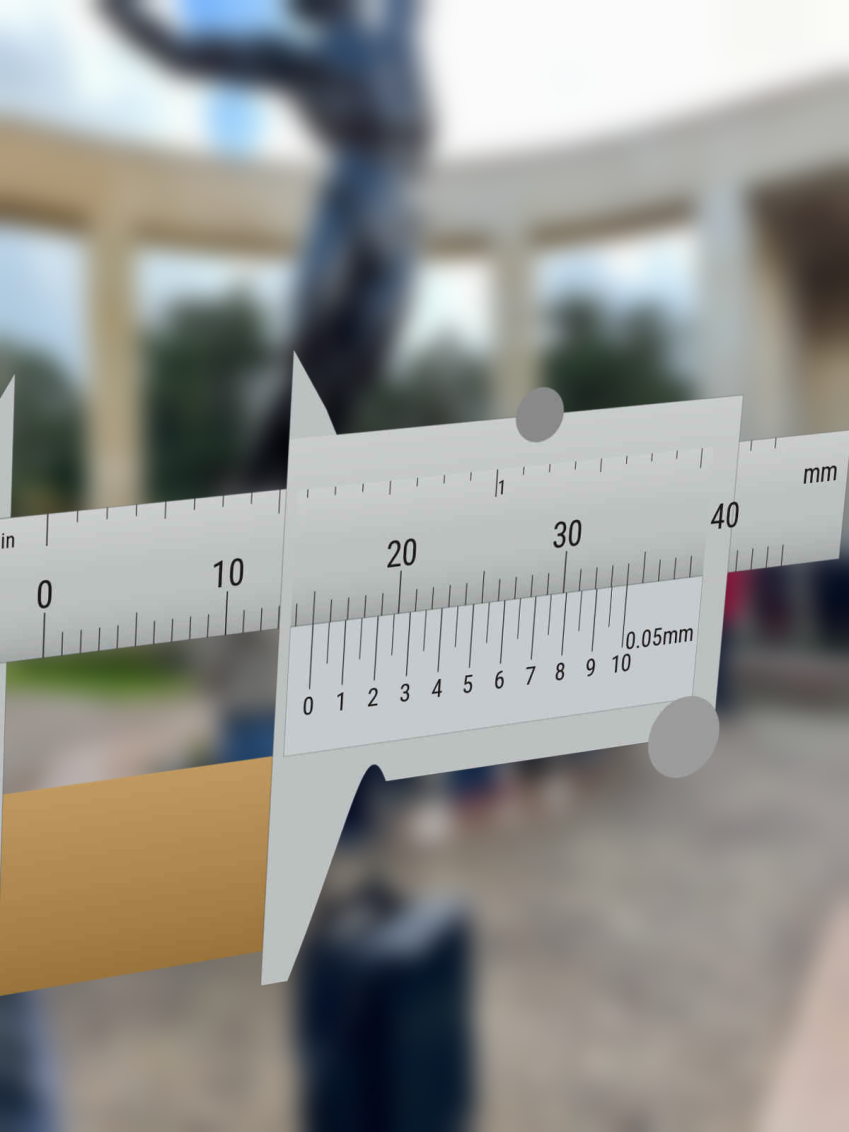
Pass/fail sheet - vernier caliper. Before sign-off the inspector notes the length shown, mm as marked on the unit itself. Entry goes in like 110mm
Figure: 15.0mm
